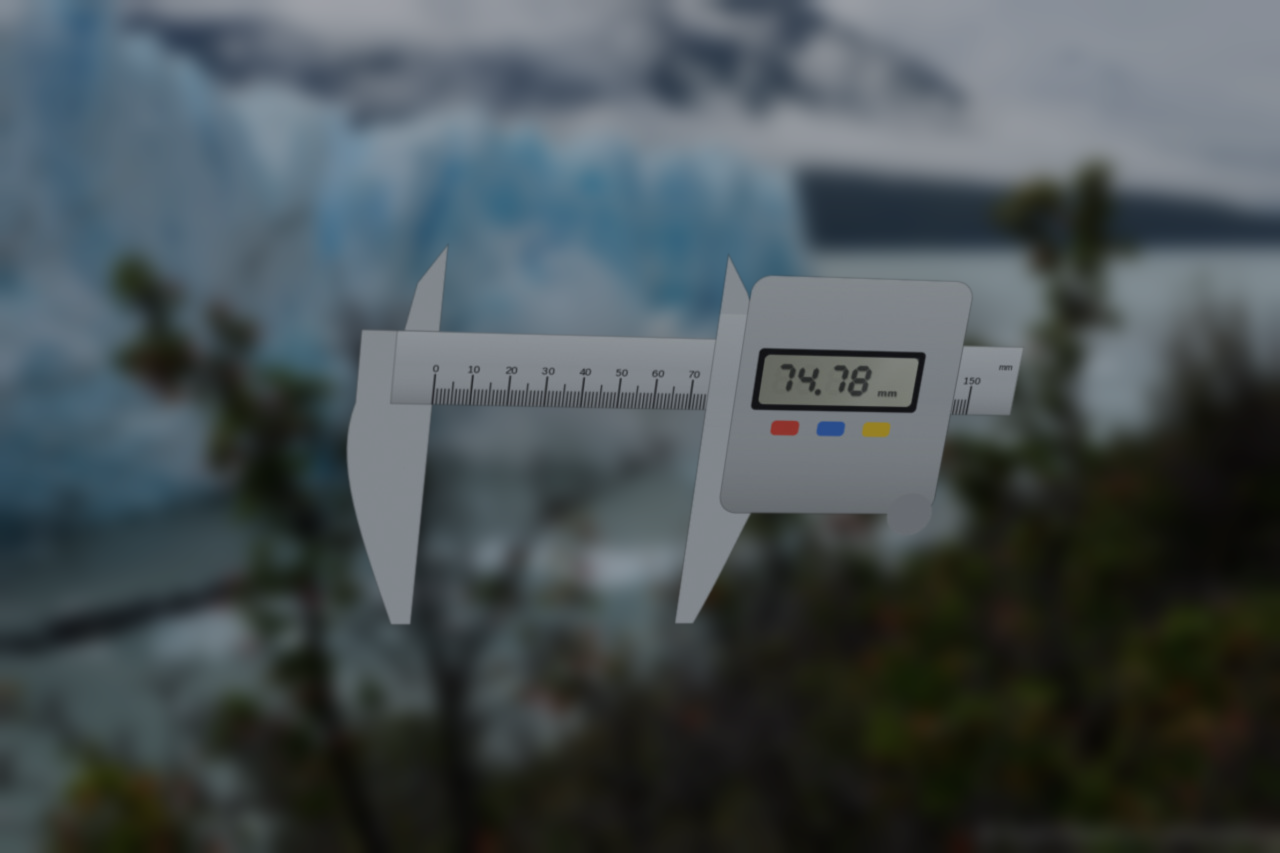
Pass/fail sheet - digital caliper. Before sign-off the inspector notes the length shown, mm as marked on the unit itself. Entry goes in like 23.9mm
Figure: 74.78mm
